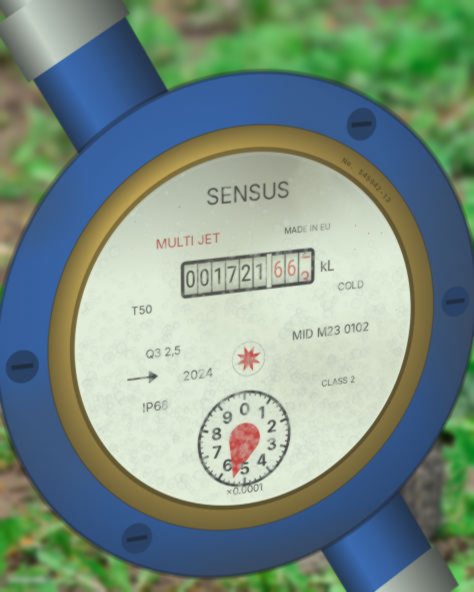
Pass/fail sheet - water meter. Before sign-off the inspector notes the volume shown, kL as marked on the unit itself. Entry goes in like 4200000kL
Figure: 1721.6625kL
